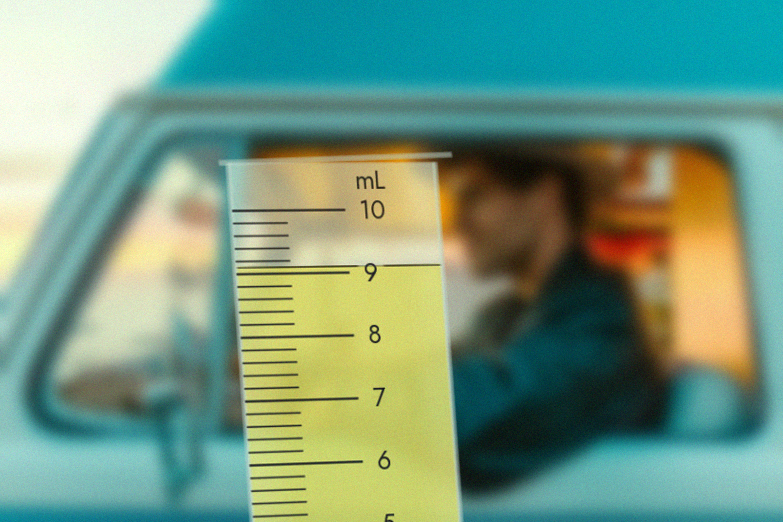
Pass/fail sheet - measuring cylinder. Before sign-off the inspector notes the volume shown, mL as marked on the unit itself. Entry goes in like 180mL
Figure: 9.1mL
